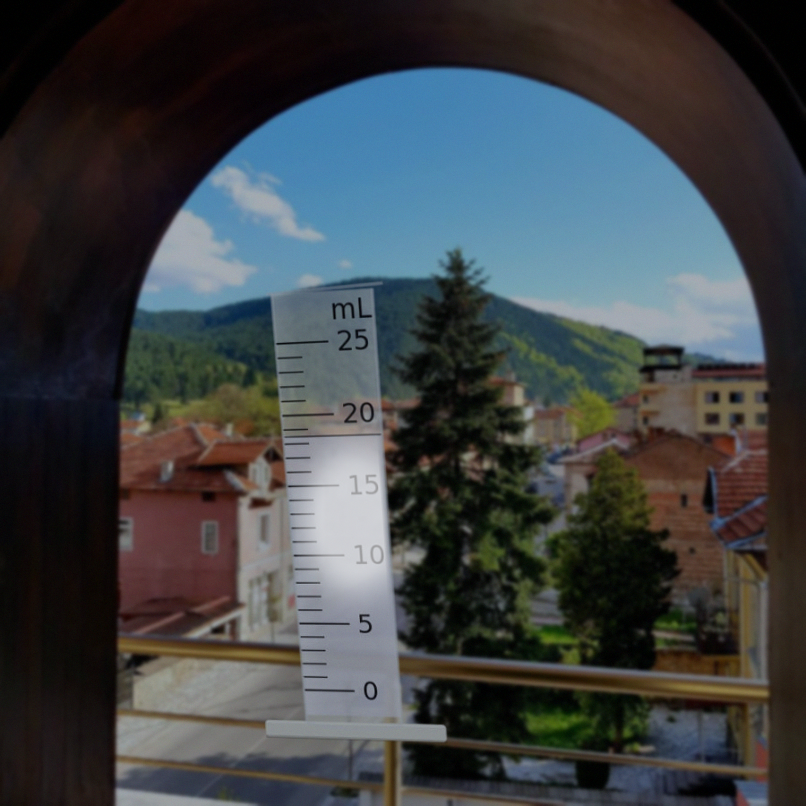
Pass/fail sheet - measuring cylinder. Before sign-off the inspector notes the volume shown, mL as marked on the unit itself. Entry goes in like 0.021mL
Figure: 18.5mL
